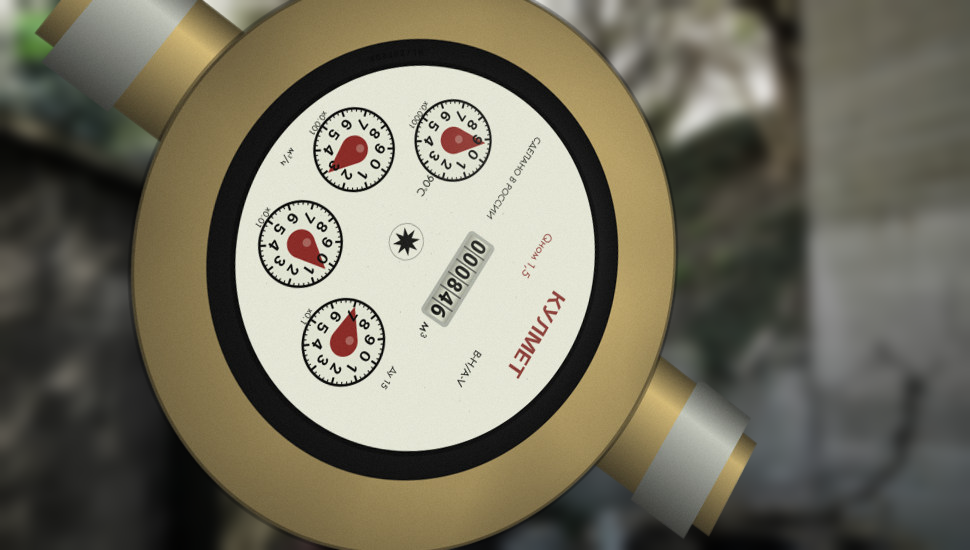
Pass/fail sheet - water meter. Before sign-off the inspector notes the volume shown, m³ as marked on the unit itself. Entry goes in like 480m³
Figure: 846.7029m³
